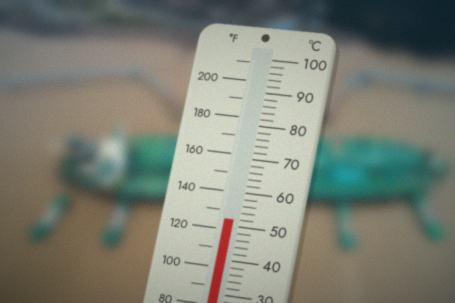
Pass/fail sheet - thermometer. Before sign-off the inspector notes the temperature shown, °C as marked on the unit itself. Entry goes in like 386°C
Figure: 52°C
